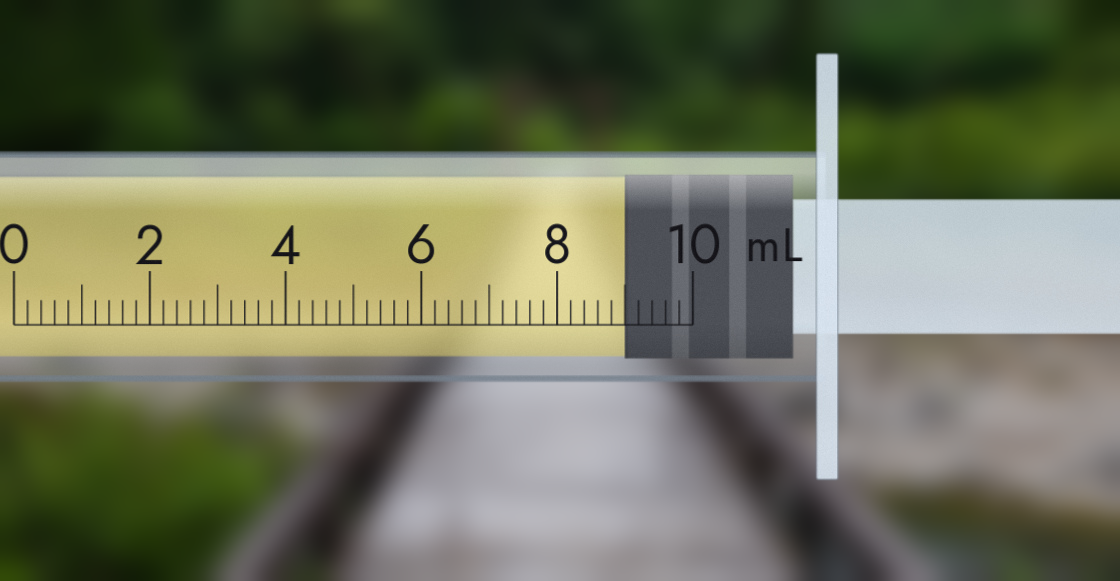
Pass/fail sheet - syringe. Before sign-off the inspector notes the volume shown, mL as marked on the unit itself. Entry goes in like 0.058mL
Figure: 9mL
